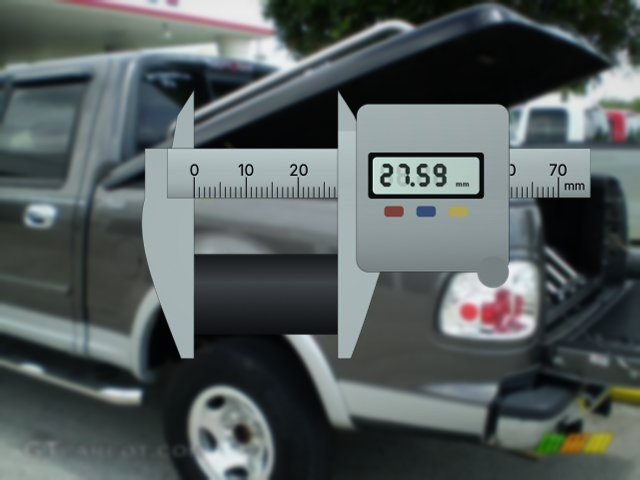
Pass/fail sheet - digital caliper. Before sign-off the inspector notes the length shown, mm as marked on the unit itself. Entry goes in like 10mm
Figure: 27.59mm
